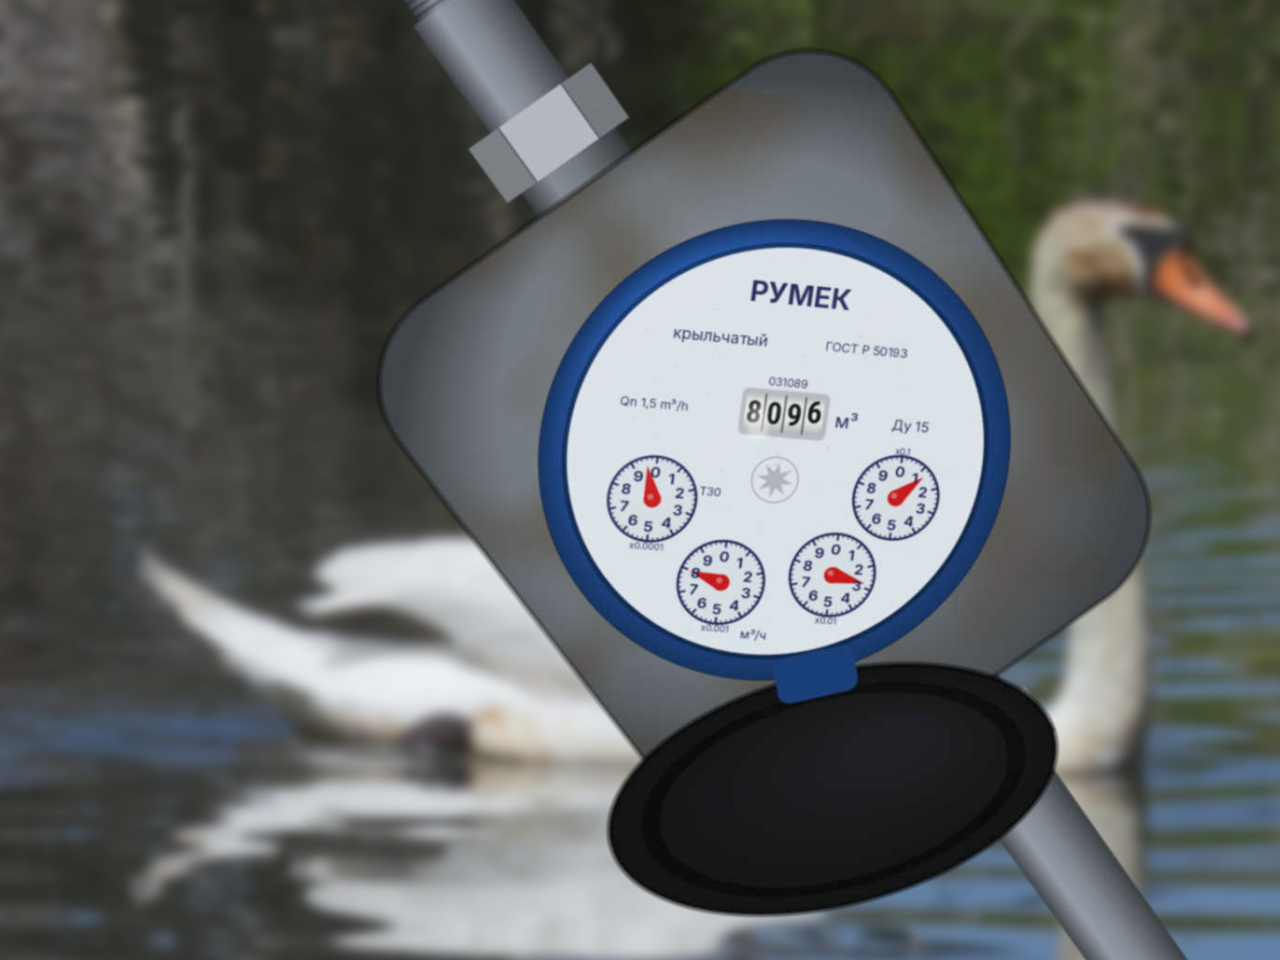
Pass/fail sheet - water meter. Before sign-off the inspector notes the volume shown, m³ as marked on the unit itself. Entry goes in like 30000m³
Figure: 8096.1279m³
